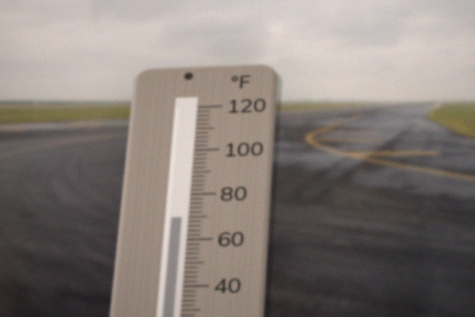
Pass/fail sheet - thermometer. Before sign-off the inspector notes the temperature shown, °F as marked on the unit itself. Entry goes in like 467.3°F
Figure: 70°F
